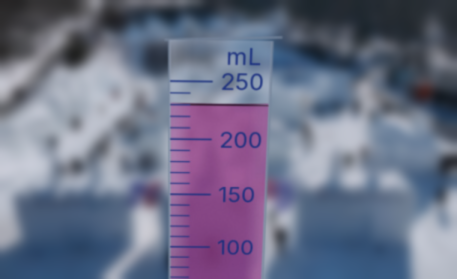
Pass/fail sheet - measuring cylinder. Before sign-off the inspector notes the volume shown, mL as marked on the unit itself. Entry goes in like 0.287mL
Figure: 230mL
